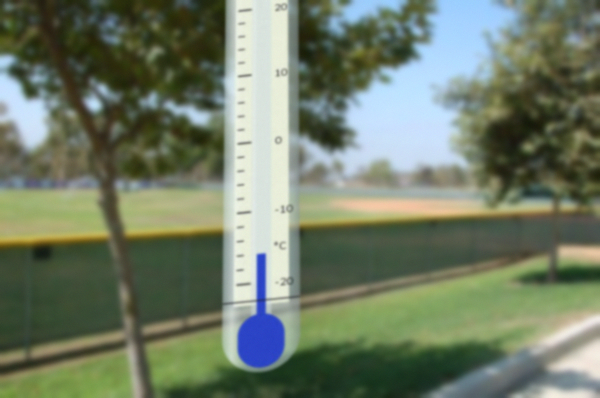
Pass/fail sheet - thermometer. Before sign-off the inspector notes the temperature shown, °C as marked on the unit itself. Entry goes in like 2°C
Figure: -16°C
